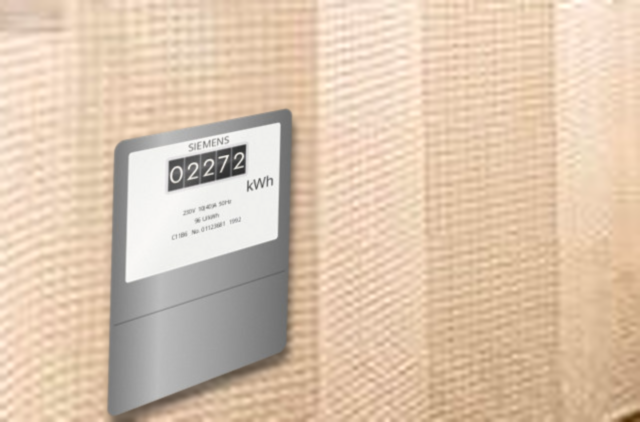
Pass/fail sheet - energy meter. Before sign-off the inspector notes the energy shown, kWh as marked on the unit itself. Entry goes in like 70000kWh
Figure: 2272kWh
